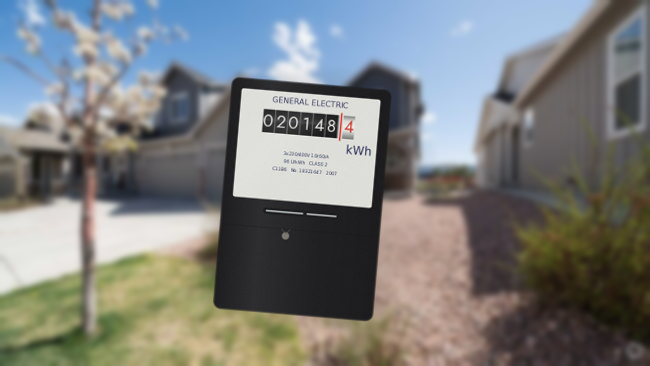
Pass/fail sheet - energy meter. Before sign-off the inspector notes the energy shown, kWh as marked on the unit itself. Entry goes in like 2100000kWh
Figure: 20148.4kWh
